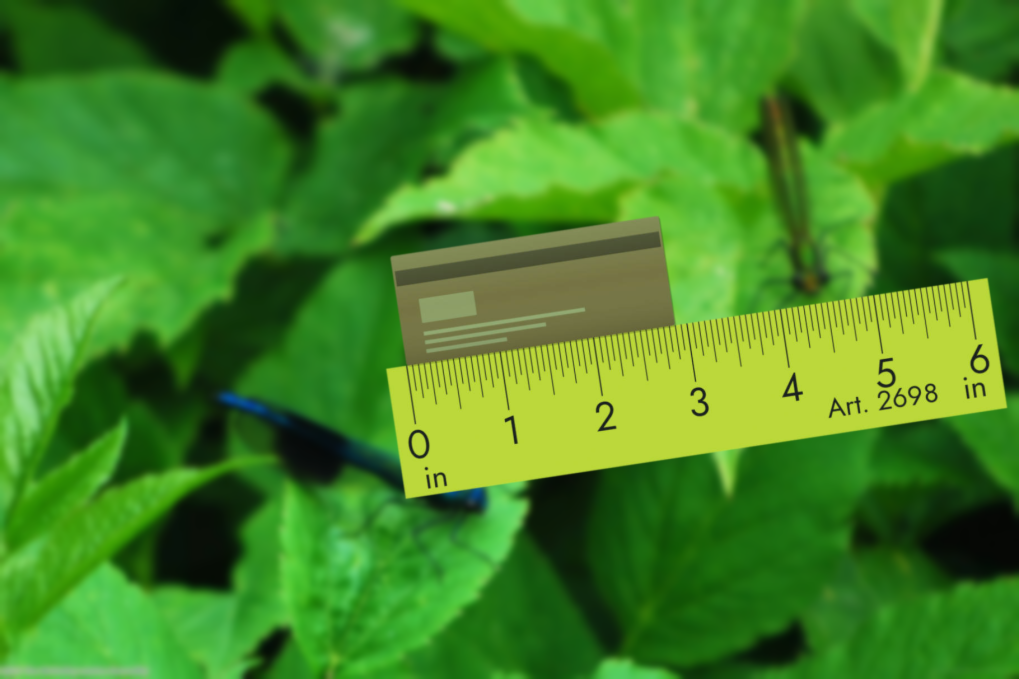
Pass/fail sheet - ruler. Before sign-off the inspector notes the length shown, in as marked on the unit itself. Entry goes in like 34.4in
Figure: 2.875in
